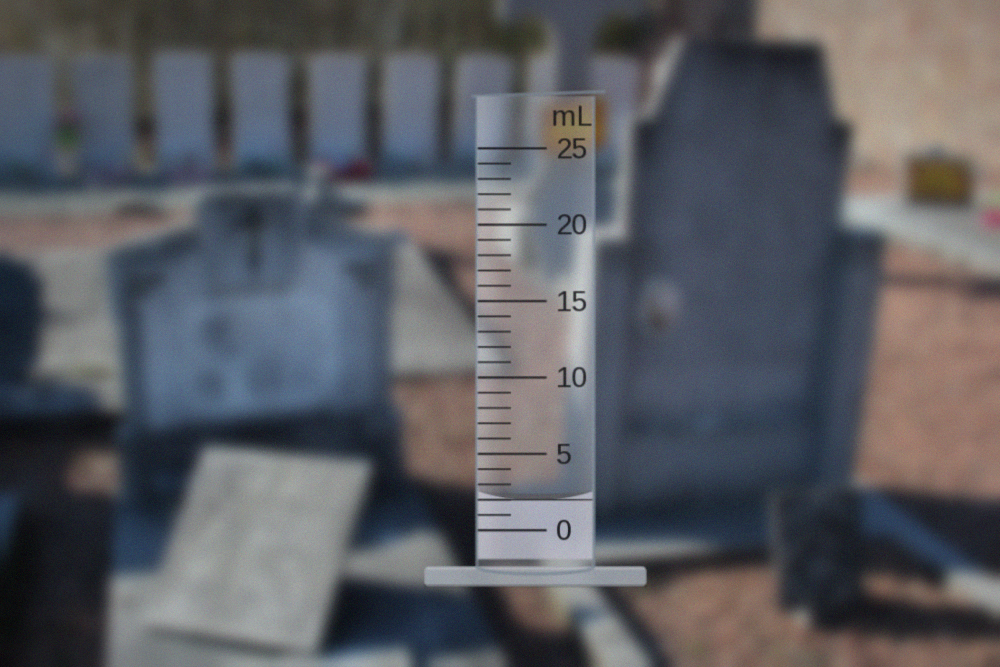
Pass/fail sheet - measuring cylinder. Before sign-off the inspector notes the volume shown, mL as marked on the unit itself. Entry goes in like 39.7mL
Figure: 2mL
